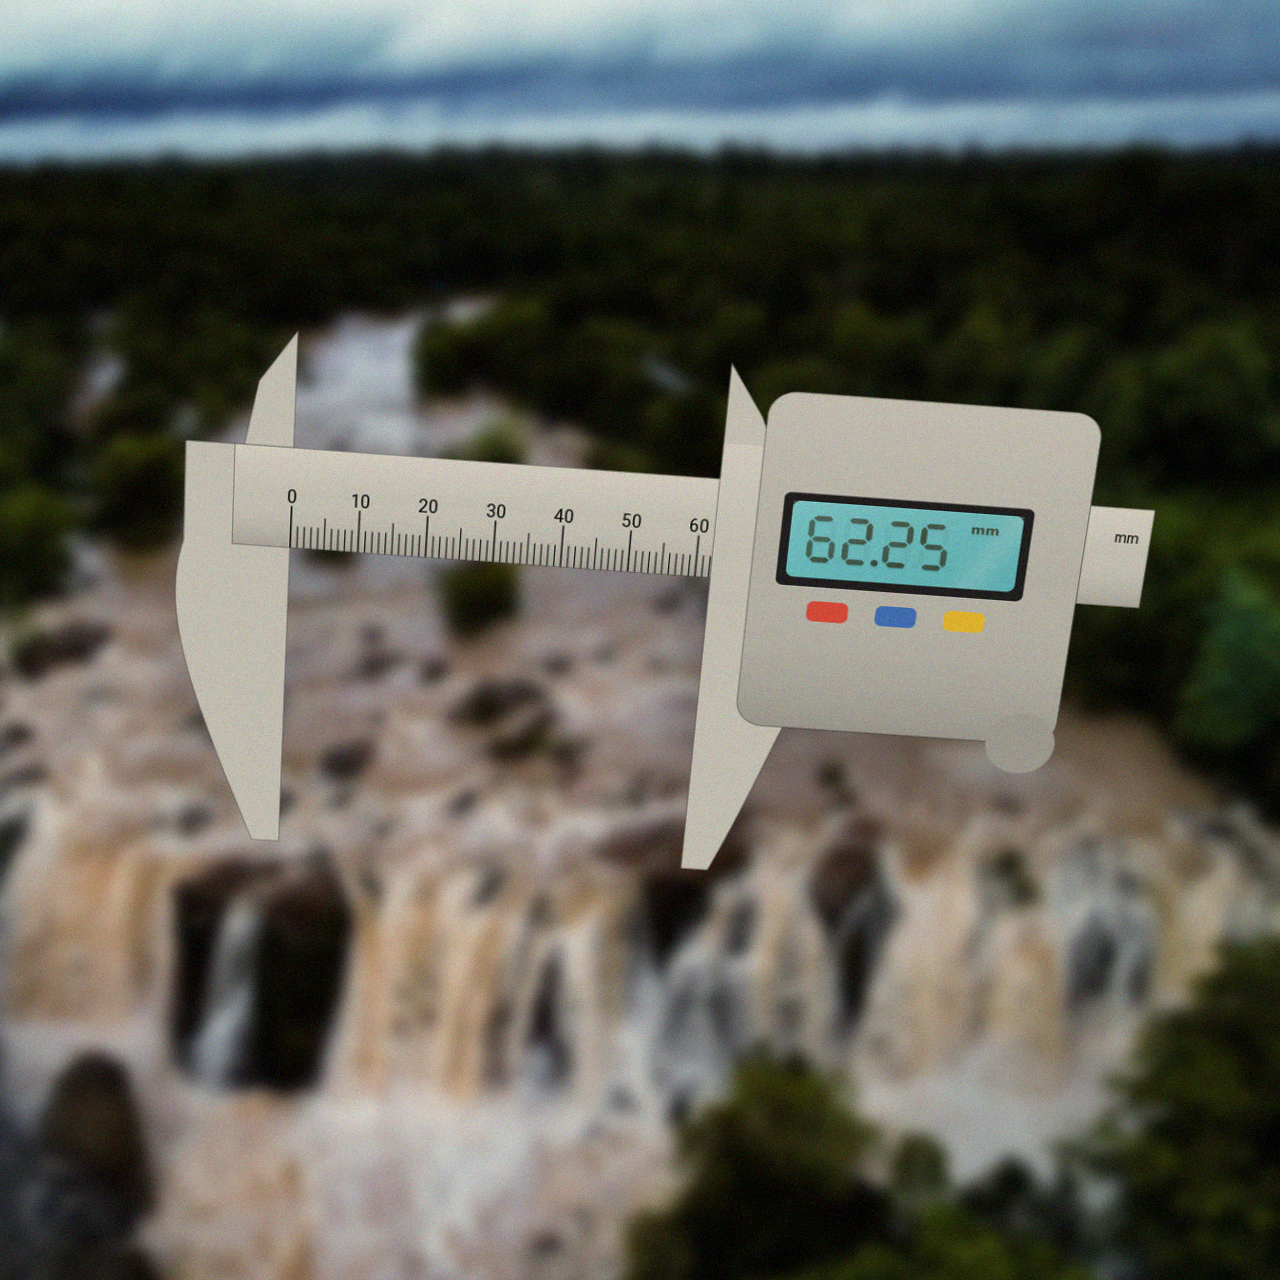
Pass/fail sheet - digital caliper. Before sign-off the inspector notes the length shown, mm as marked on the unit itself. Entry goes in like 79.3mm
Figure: 62.25mm
